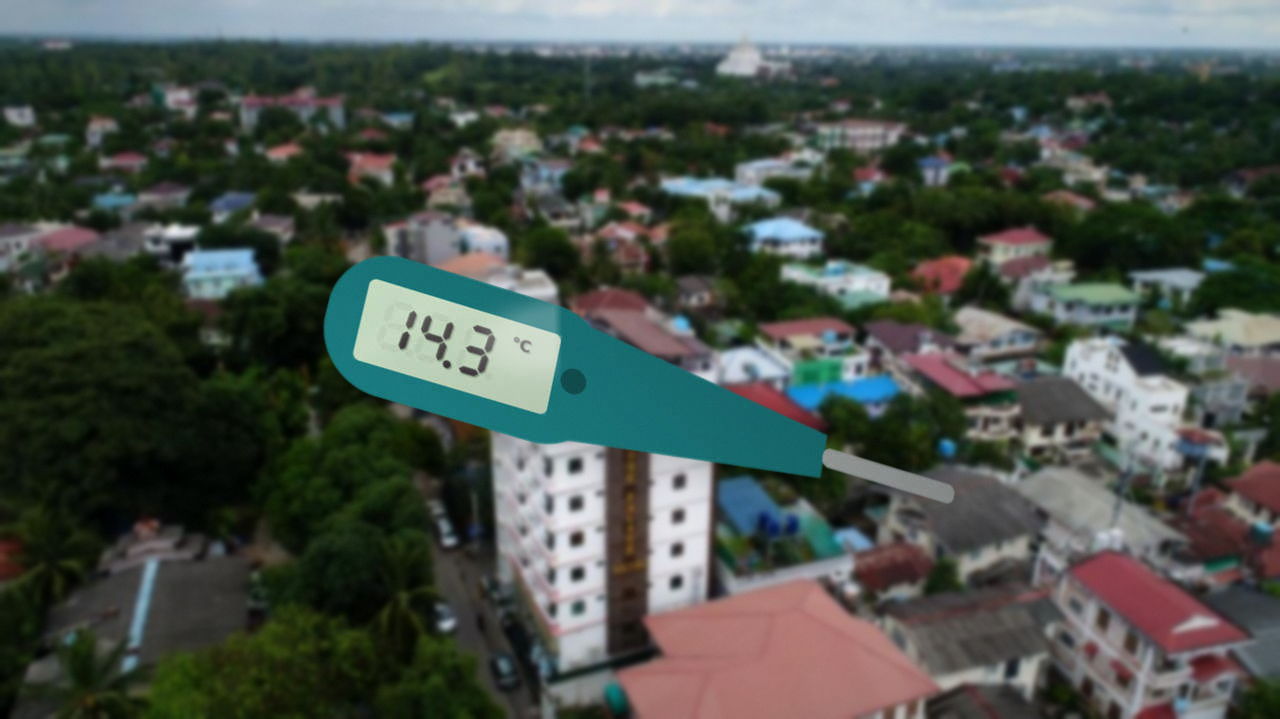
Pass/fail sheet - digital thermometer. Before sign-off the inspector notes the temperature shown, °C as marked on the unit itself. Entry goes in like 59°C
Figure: 14.3°C
